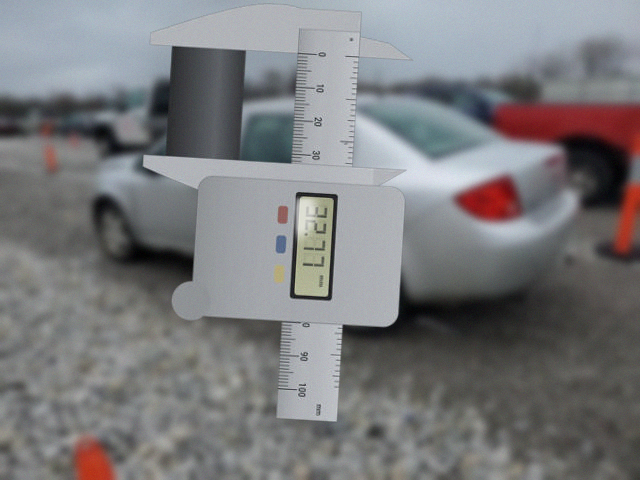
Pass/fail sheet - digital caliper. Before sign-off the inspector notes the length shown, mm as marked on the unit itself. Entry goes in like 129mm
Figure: 32.77mm
